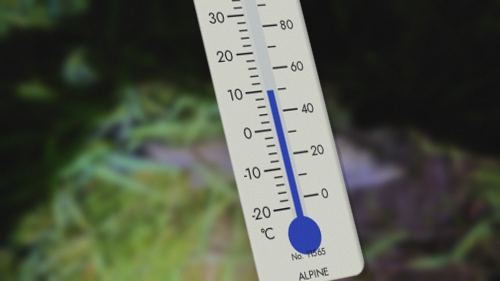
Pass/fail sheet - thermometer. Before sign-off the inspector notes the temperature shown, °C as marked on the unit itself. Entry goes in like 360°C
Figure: 10°C
